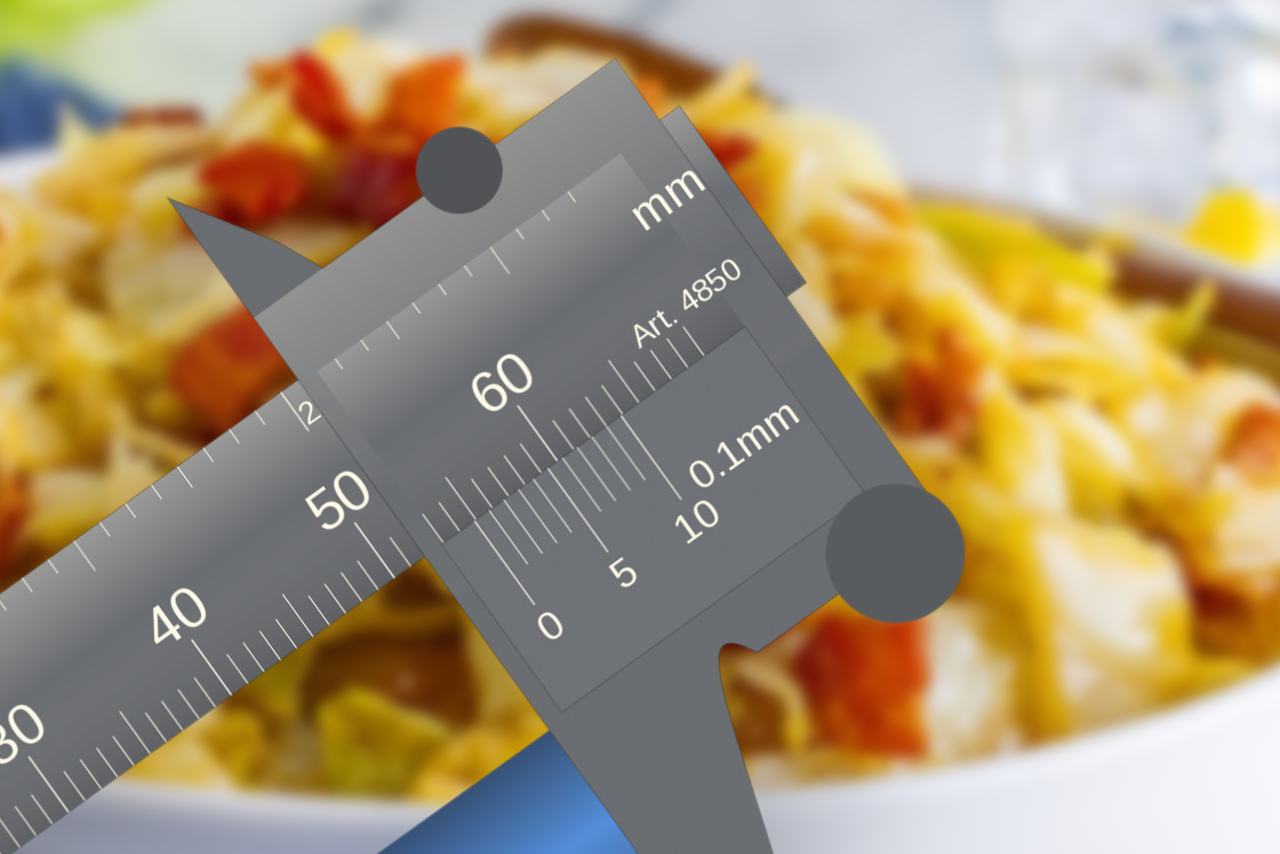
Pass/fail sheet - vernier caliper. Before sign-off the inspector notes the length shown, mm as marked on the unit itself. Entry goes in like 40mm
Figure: 54.9mm
